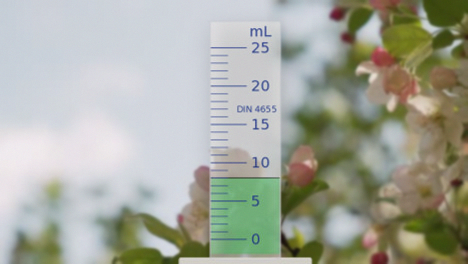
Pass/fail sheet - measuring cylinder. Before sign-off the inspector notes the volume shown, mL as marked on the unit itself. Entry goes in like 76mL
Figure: 8mL
